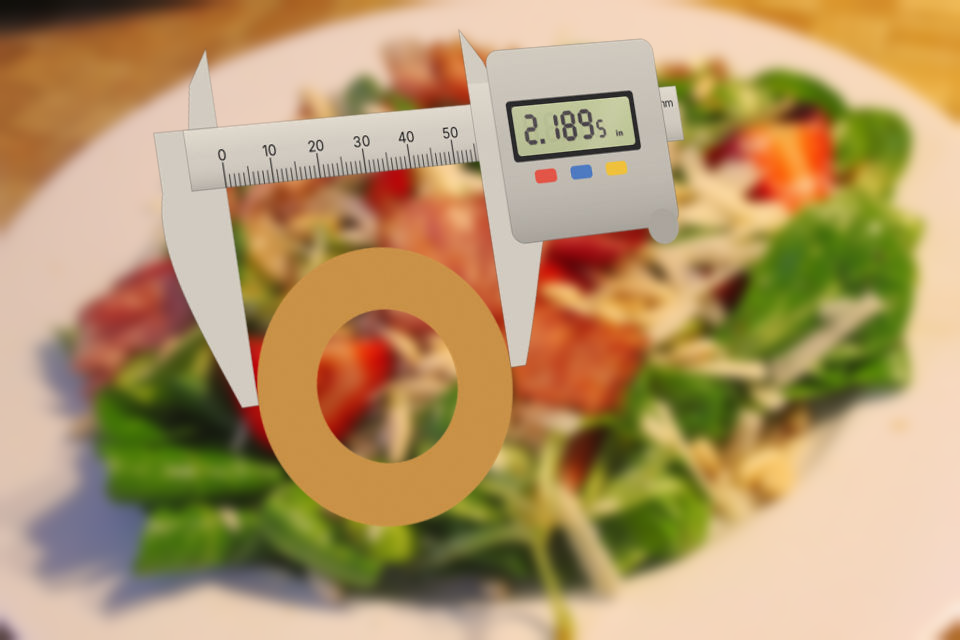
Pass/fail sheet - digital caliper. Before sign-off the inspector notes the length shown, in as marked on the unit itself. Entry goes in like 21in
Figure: 2.1895in
